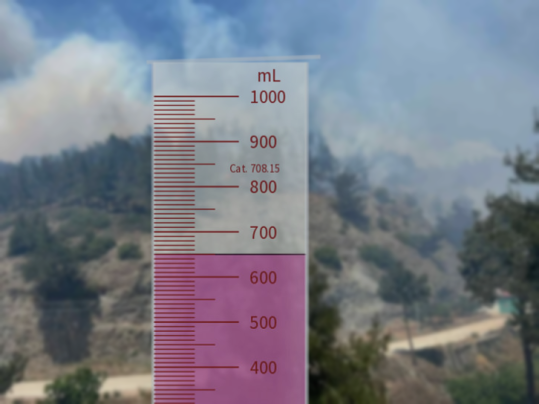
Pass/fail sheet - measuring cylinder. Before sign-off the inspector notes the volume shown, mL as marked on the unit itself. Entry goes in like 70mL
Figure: 650mL
